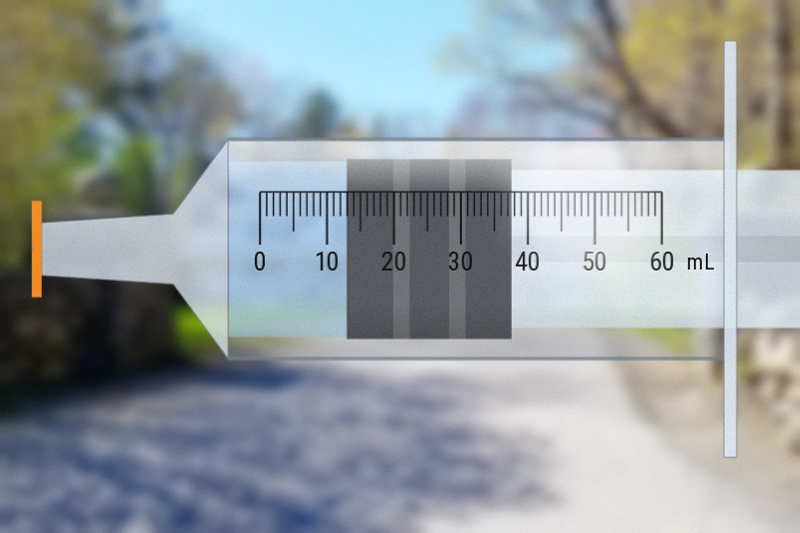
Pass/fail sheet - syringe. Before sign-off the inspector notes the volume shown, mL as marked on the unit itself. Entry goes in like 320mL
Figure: 13mL
